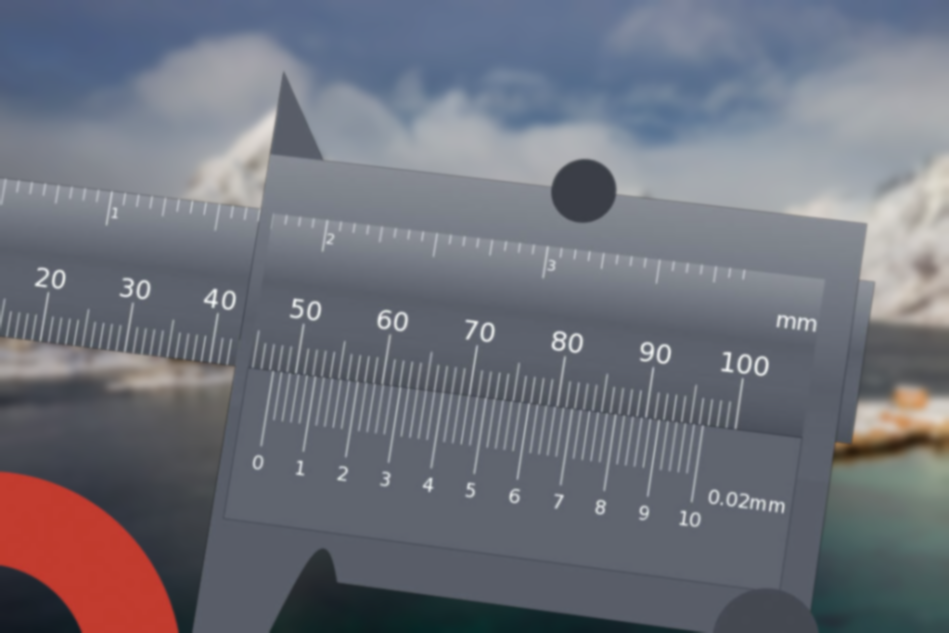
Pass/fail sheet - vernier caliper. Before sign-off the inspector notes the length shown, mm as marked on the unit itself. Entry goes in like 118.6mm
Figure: 47.4mm
